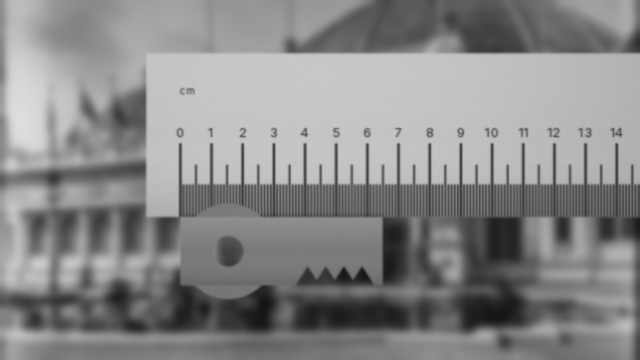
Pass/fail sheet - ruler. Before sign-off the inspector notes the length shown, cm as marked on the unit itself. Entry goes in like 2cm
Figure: 6.5cm
